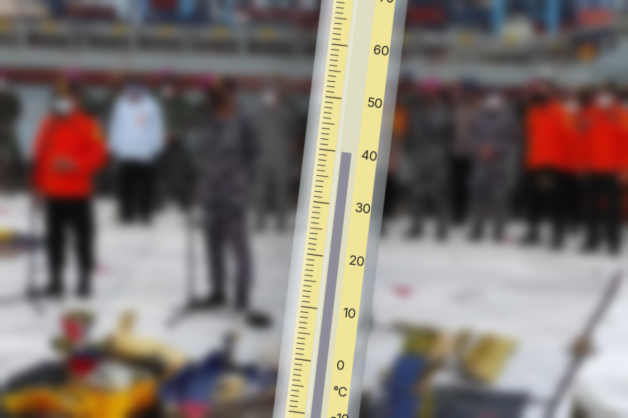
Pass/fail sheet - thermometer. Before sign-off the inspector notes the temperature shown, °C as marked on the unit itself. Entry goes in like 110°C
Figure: 40°C
